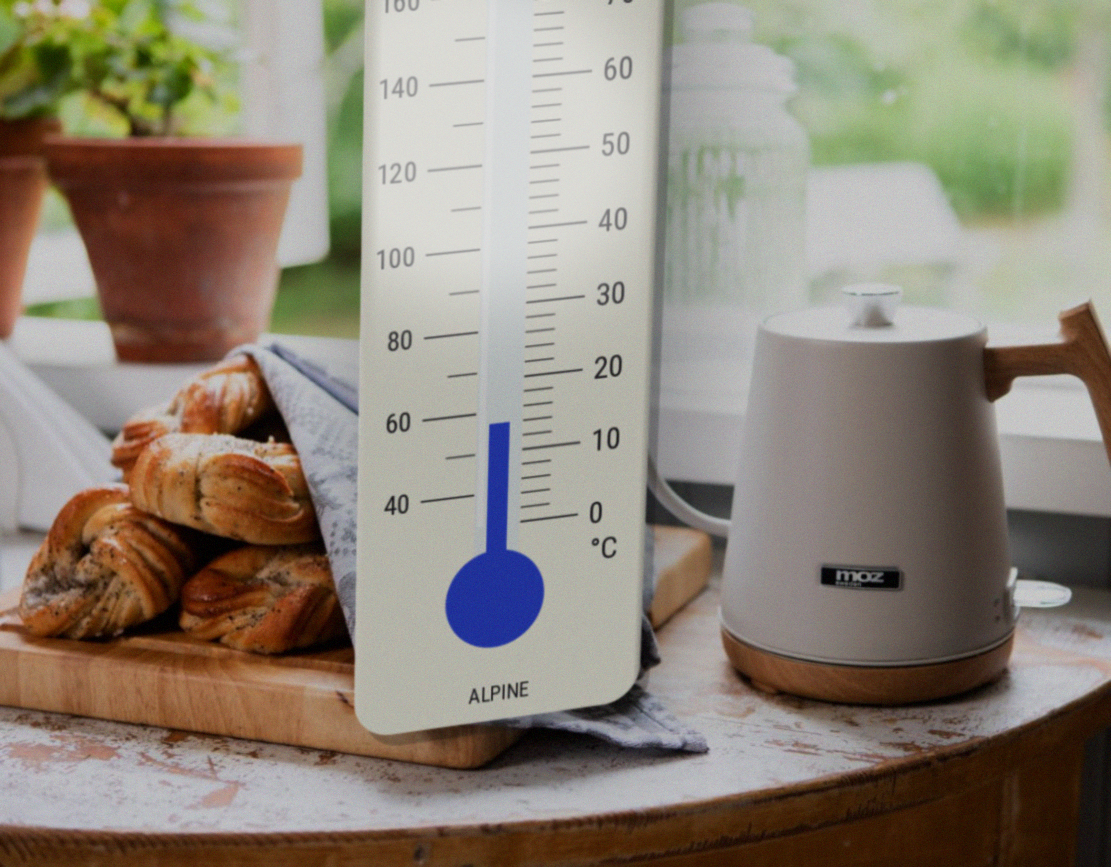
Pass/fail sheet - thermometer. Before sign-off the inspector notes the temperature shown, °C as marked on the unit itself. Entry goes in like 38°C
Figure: 14°C
